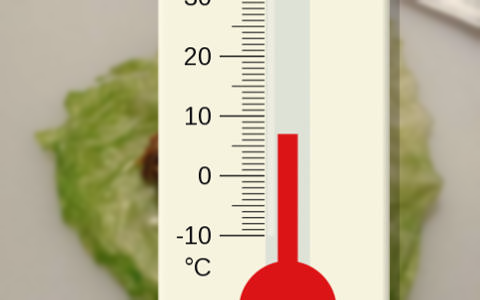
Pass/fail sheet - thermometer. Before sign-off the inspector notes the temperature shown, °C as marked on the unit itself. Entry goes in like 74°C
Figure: 7°C
